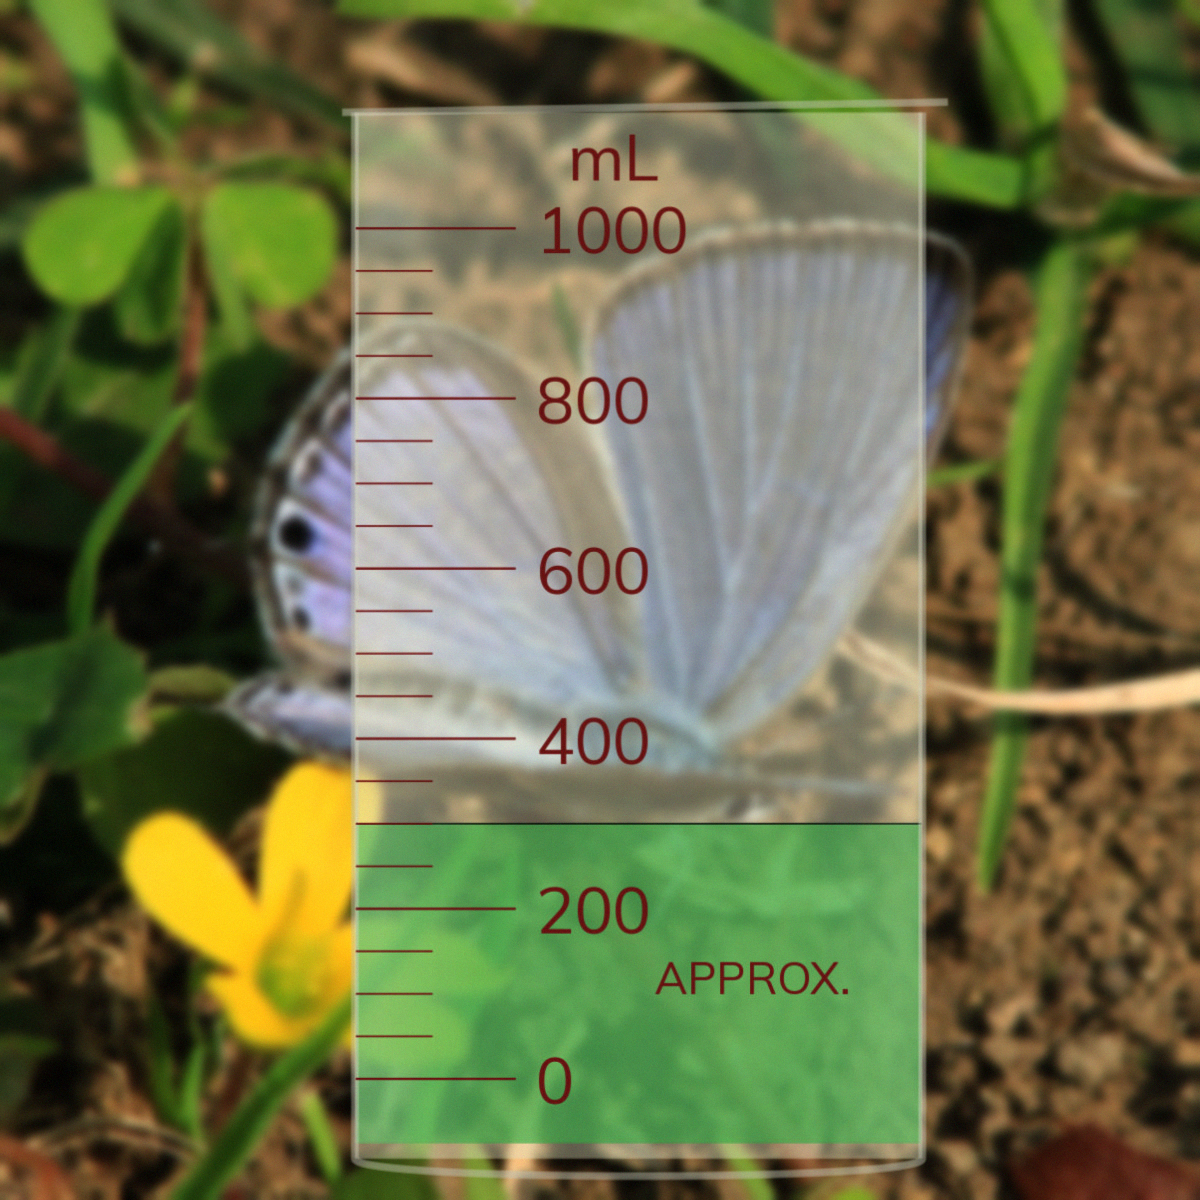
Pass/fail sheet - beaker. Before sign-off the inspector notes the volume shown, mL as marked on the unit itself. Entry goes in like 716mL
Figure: 300mL
